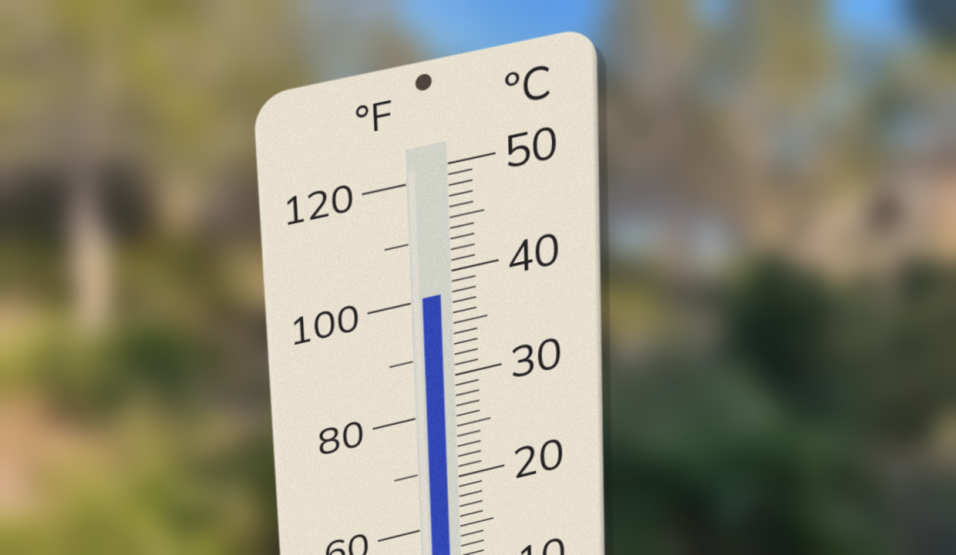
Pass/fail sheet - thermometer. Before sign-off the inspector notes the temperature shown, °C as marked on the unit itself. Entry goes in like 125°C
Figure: 38°C
